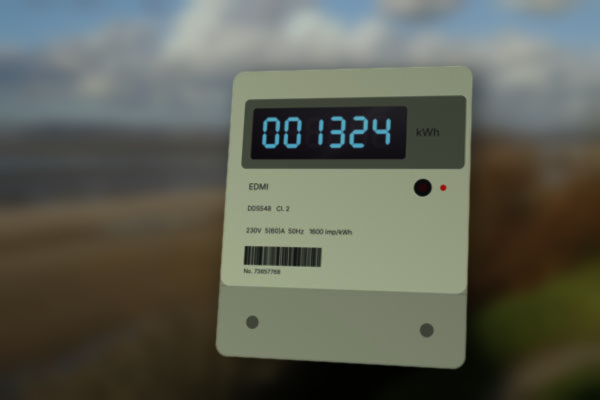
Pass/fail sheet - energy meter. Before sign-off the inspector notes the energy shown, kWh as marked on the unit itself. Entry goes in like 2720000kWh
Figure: 1324kWh
